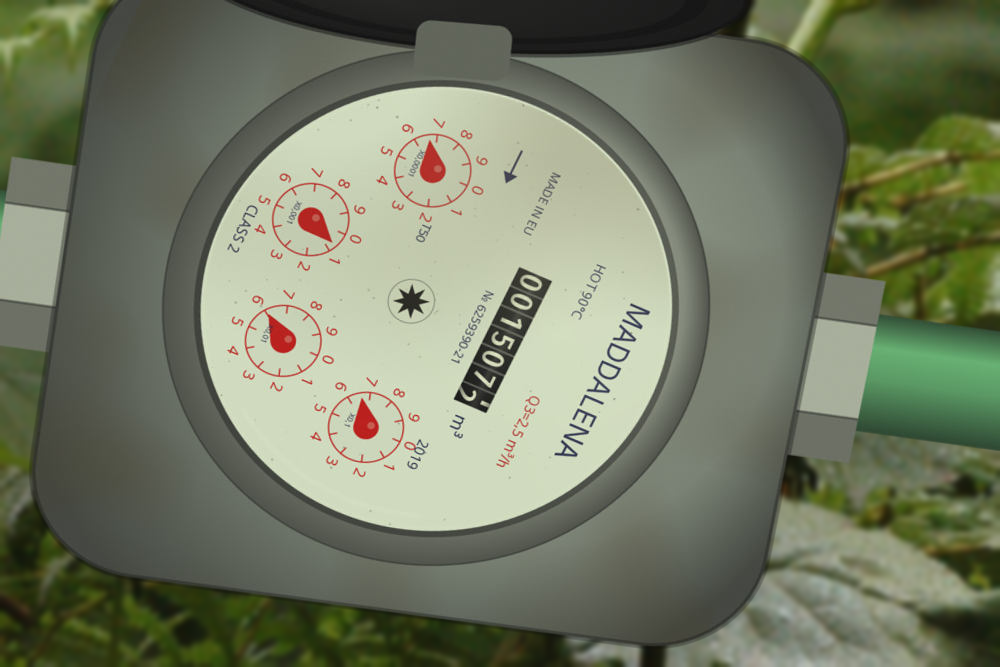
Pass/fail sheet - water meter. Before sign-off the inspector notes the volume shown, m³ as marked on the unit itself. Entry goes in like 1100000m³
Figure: 15071.6606m³
